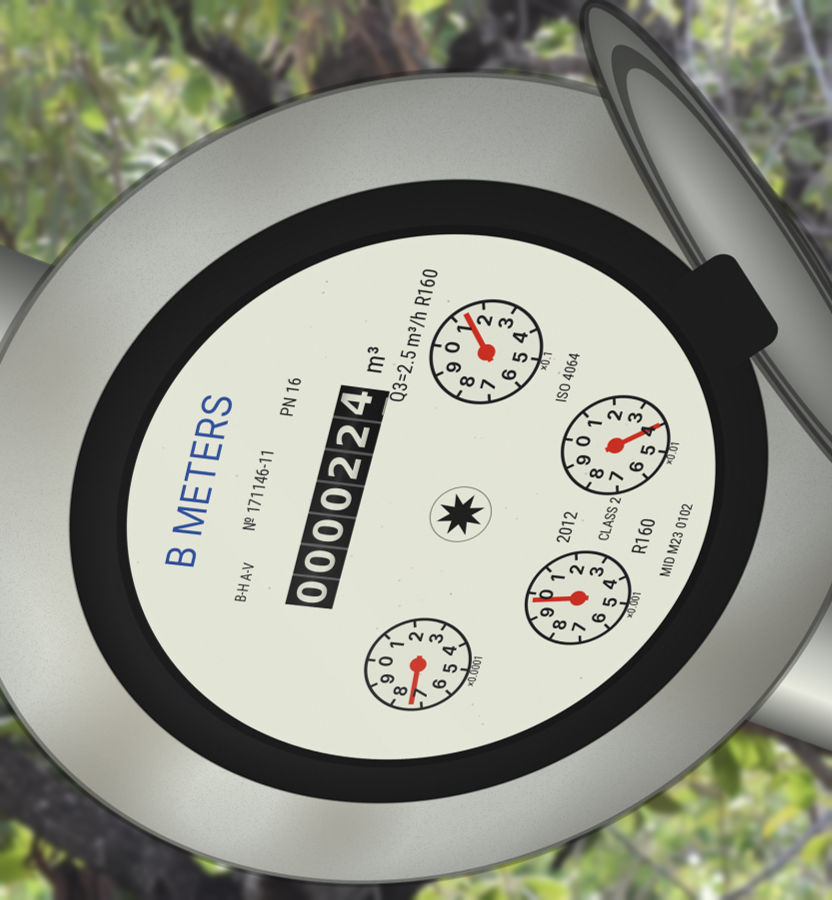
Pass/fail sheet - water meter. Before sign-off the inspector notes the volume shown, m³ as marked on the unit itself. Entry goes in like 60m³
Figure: 224.1397m³
